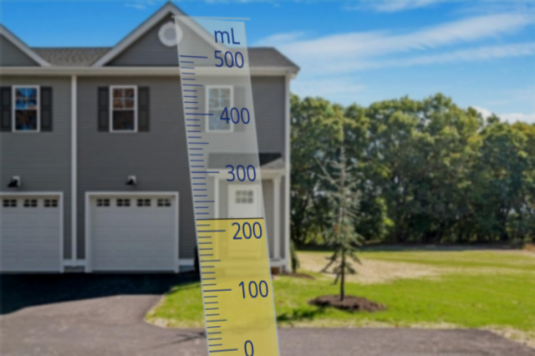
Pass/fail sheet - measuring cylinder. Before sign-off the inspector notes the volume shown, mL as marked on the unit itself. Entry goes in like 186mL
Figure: 220mL
